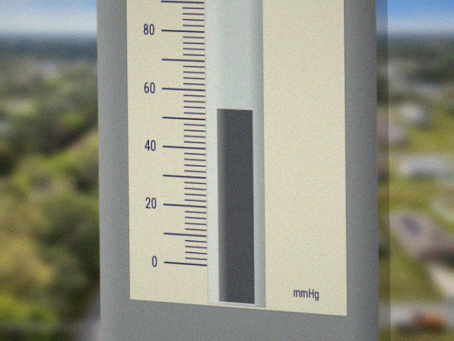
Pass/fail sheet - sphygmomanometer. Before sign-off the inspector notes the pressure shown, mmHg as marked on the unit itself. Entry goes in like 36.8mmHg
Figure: 54mmHg
